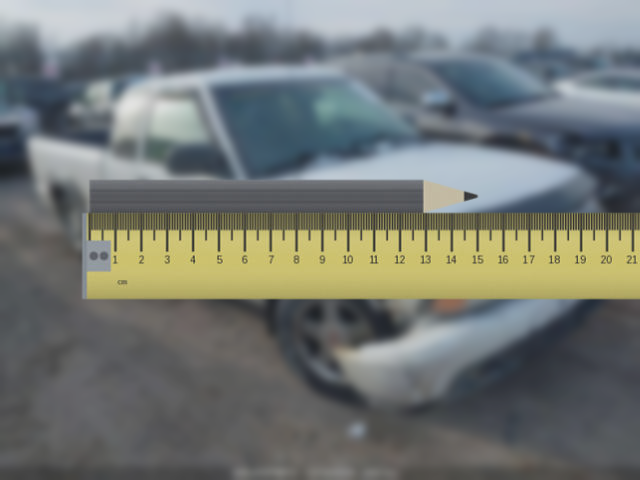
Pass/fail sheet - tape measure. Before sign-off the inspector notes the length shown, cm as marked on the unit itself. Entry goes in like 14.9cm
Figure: 15cm
